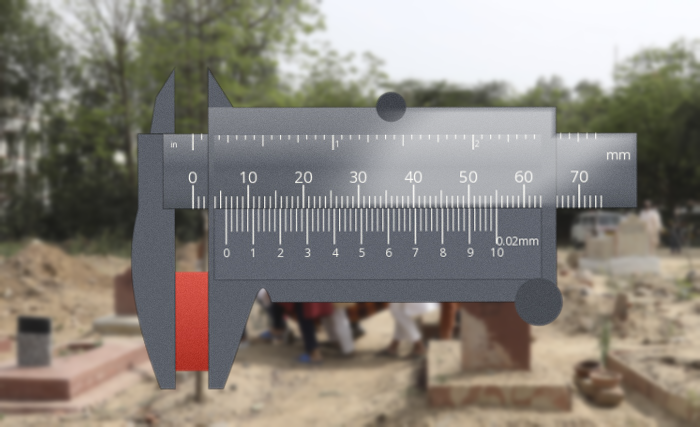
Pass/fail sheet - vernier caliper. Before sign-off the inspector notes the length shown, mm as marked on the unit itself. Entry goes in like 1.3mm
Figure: 6.0mm
